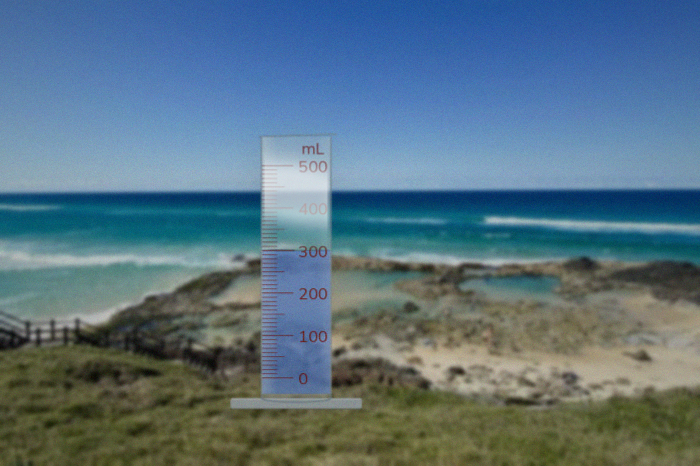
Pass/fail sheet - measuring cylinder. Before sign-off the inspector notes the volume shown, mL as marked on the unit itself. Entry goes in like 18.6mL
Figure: 300mL
